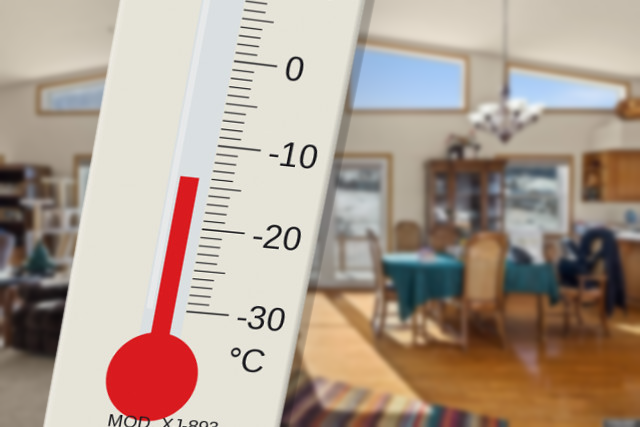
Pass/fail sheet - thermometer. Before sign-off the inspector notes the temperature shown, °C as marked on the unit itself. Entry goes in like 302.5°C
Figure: -14°C
